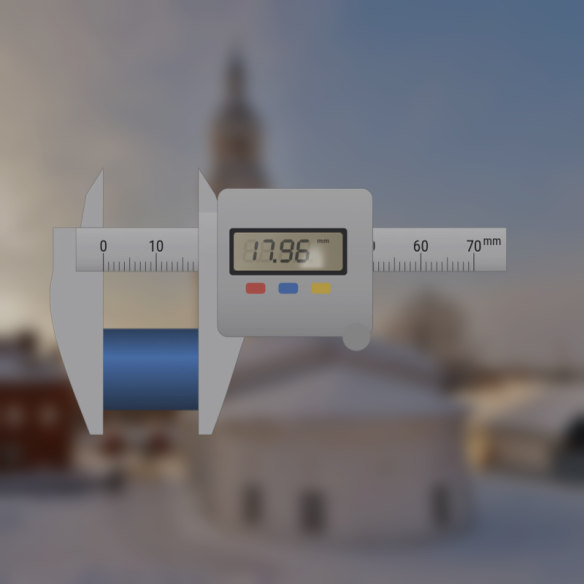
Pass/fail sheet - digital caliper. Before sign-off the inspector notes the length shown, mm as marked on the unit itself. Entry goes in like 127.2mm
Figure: 17.96mm
